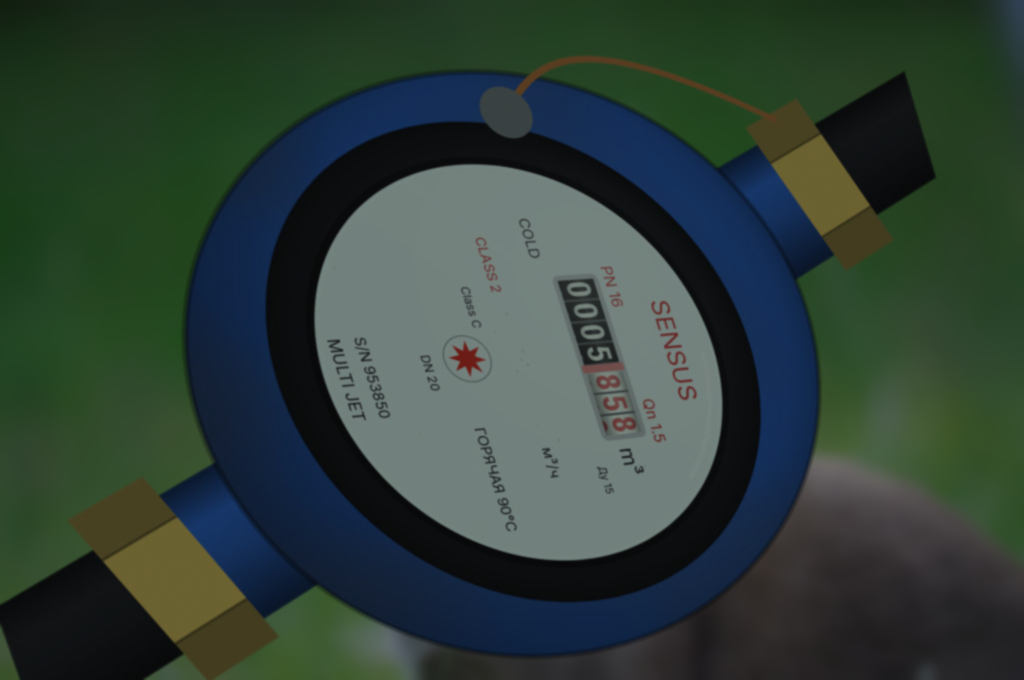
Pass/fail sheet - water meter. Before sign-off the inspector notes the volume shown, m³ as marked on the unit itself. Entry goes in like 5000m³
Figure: 5.858m³
